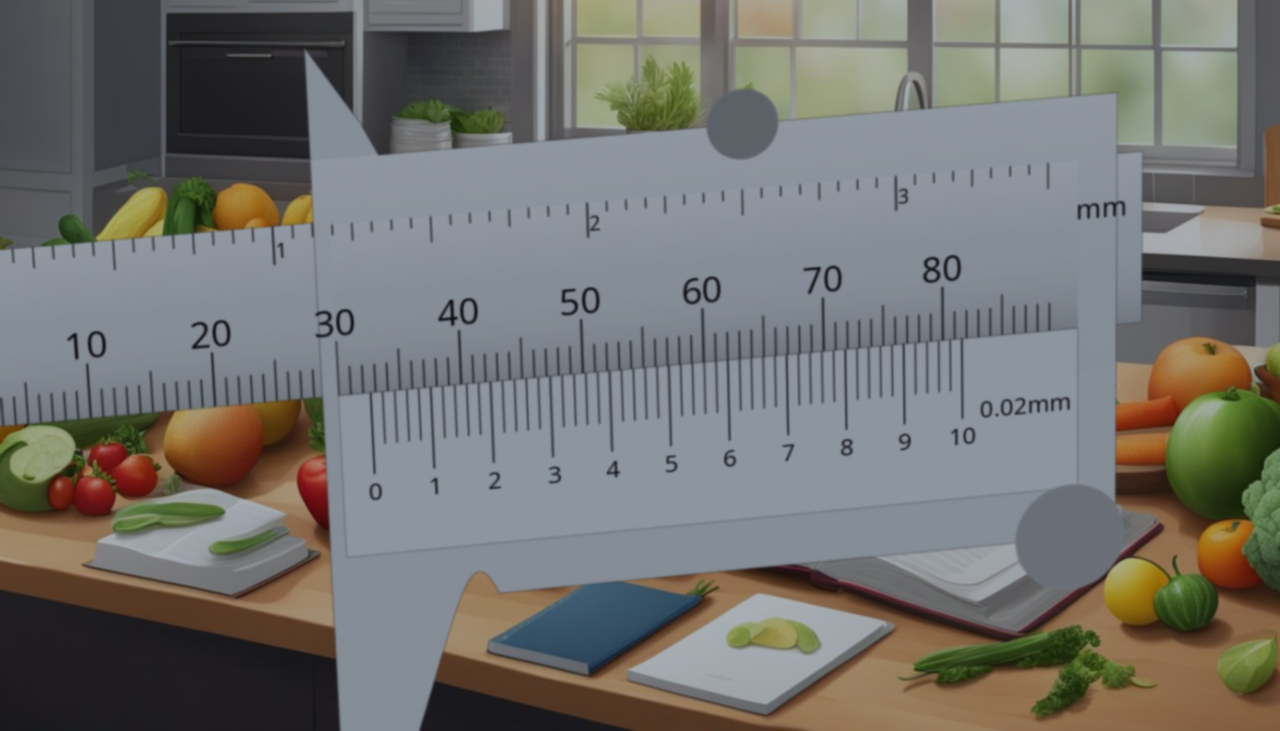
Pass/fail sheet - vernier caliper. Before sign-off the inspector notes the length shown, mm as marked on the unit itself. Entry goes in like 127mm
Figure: 32.6mm
